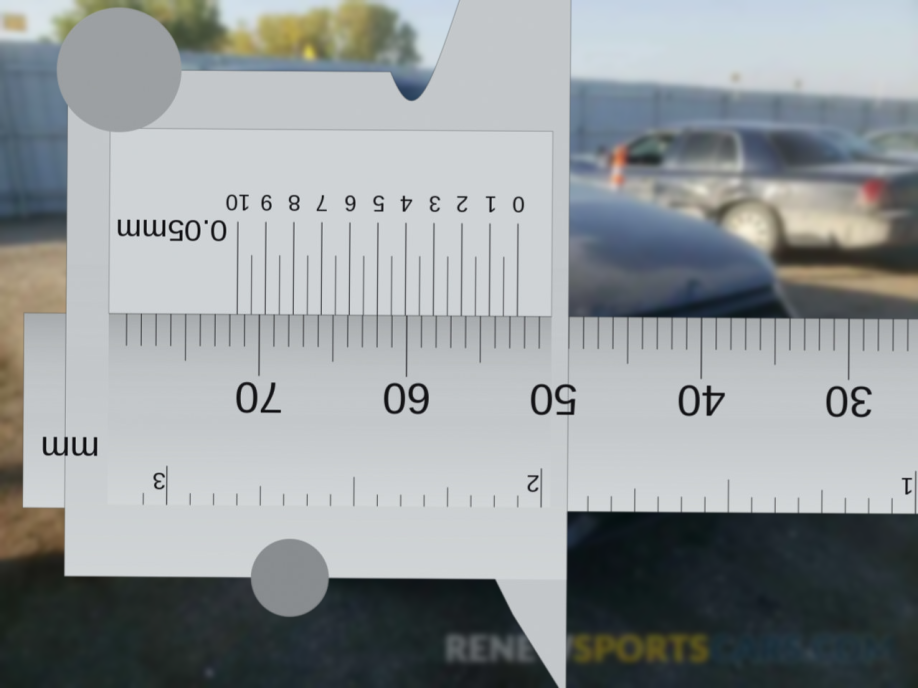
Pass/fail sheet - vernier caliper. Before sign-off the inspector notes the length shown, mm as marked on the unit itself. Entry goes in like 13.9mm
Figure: 52.5mm
